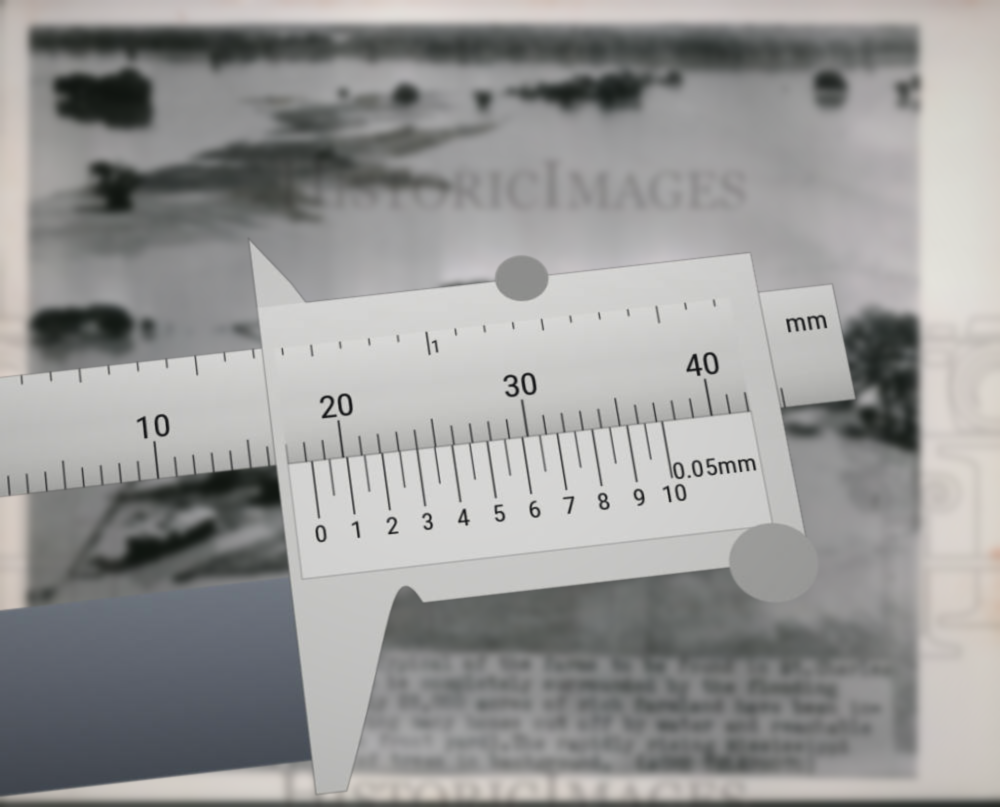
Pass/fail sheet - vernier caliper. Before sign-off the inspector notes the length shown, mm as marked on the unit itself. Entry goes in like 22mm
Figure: 18.3mm
